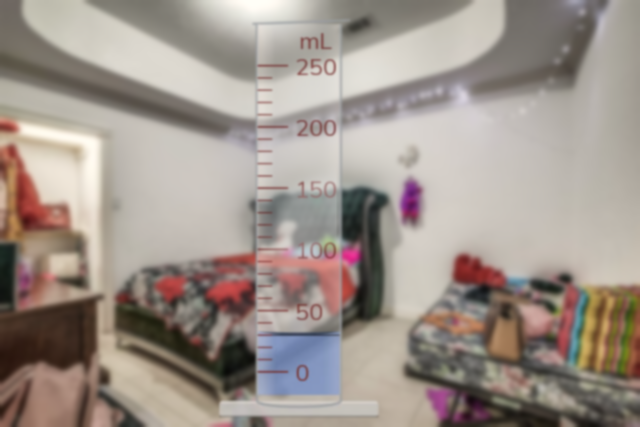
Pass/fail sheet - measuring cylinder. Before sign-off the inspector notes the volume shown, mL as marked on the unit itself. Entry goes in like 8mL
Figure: 30mL
